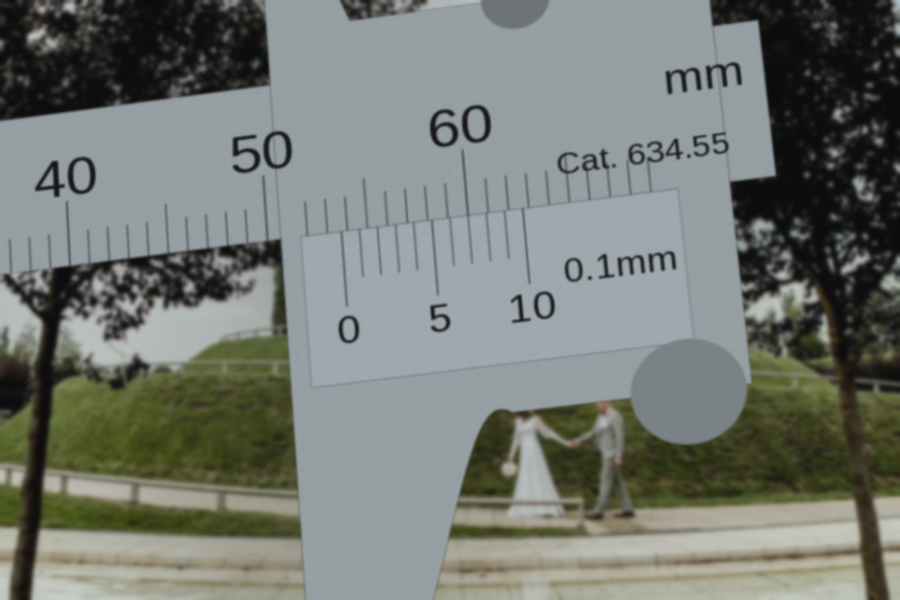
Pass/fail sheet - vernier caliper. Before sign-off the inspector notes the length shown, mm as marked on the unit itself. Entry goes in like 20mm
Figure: 53.7mm
